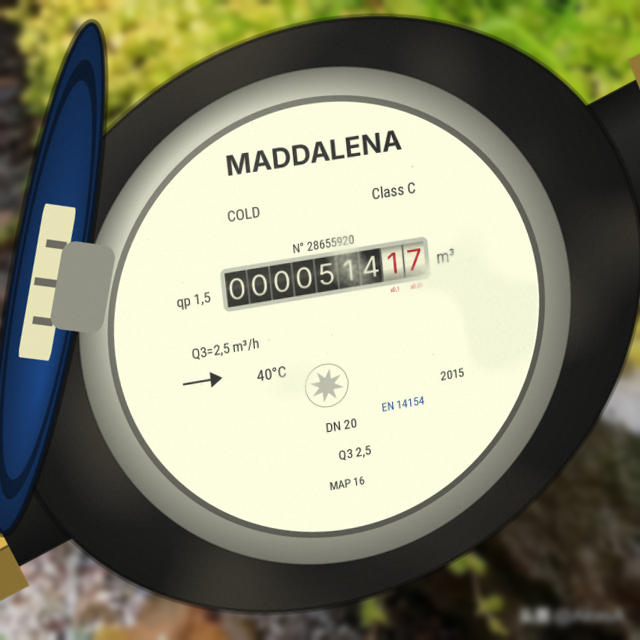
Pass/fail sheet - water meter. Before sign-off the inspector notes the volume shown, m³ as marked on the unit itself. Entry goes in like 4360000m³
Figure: 514.17m³
